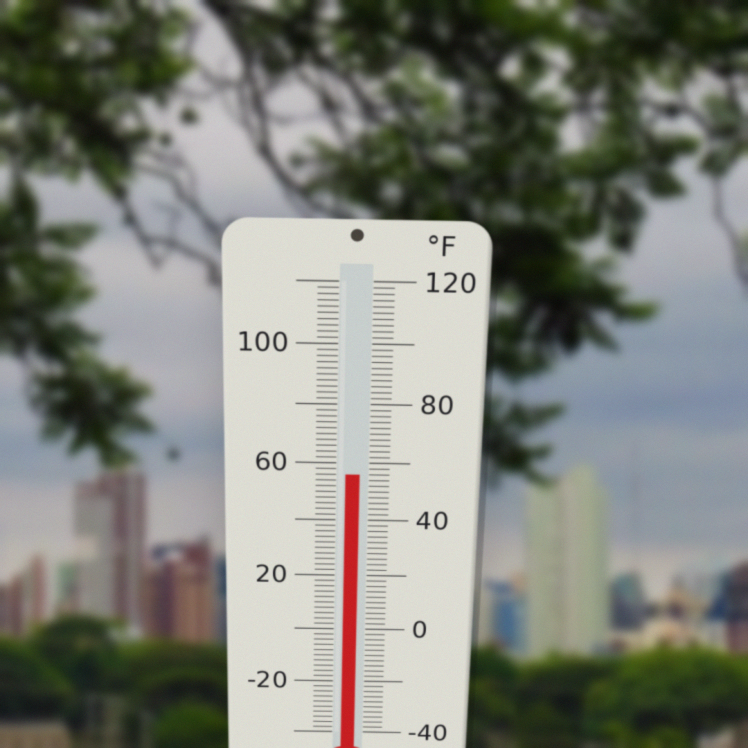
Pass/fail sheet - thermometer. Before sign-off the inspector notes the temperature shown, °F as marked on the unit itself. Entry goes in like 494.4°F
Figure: 56°F
